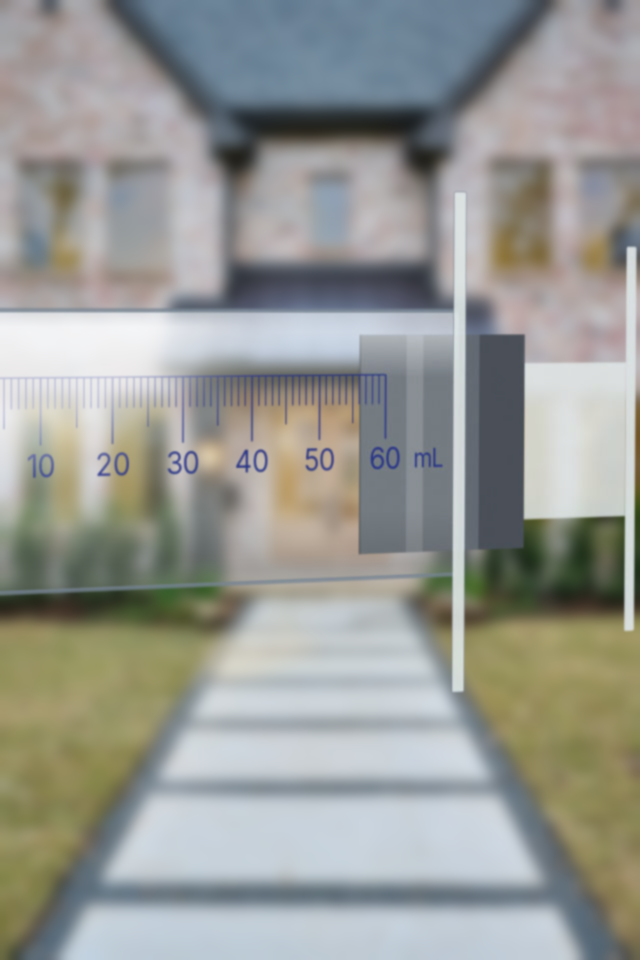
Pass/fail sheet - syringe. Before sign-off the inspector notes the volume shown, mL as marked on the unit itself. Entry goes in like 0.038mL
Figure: 56mL
